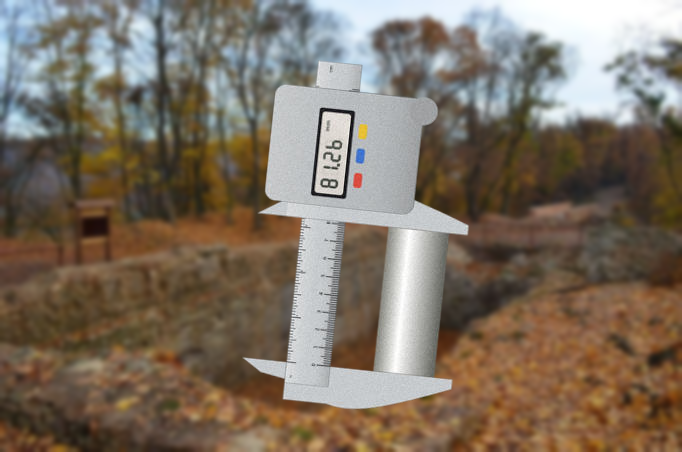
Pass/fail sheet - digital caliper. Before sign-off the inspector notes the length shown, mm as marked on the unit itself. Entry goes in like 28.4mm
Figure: 81.26mm
